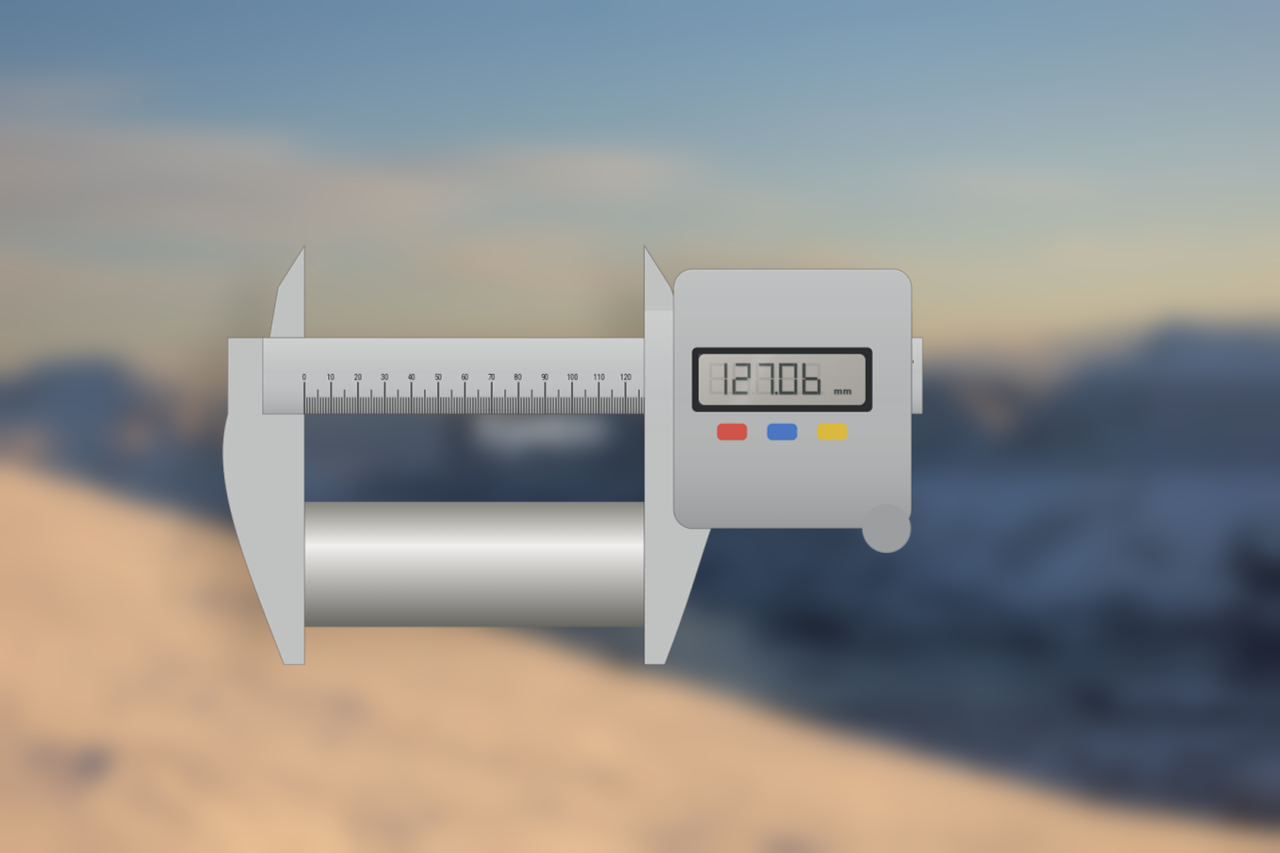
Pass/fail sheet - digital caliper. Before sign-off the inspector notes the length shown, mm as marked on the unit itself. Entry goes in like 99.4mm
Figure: 127.06mm
